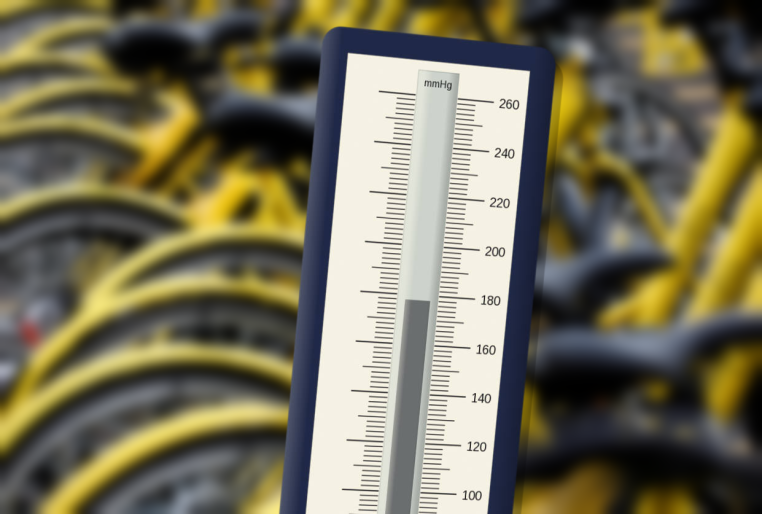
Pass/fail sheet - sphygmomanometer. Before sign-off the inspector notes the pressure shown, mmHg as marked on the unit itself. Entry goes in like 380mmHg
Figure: 178mmHg
